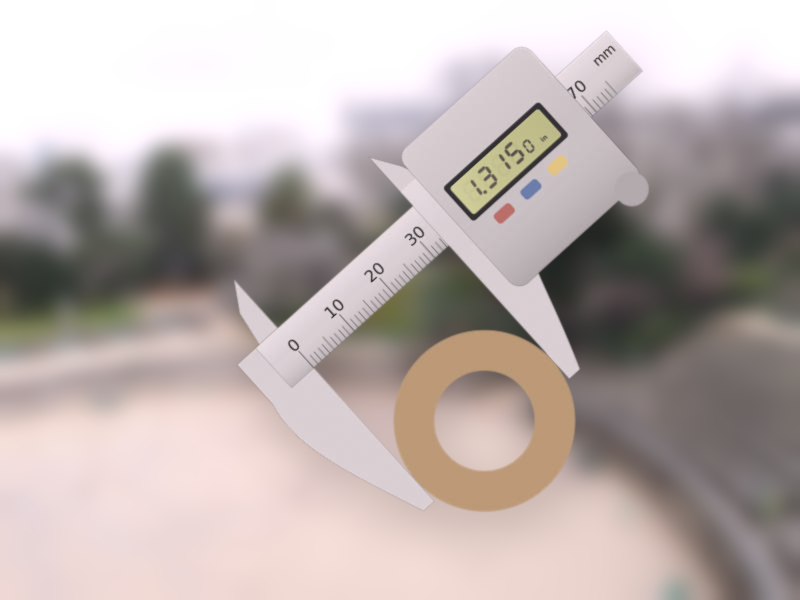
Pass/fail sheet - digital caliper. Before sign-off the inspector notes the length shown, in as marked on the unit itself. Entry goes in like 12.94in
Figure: 1.3150in
